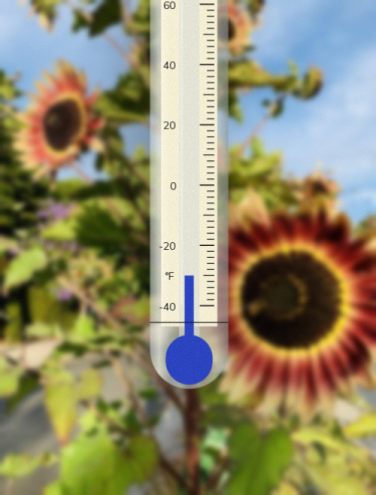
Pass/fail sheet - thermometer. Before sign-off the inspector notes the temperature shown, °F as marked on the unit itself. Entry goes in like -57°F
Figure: -30°F
